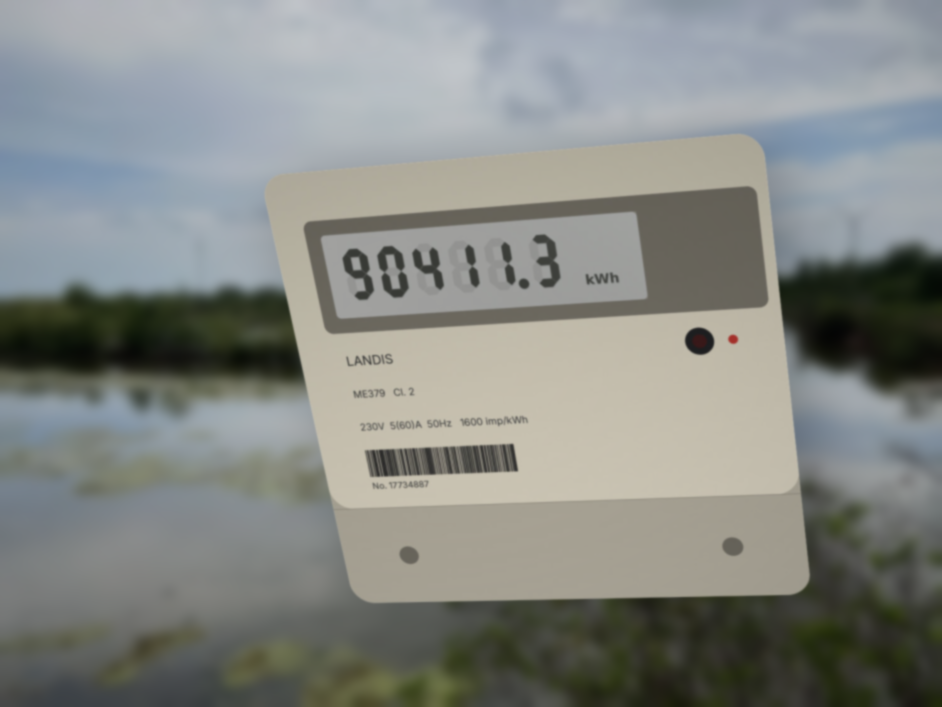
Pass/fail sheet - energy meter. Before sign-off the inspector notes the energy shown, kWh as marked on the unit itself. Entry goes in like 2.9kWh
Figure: 90411.3kWh
